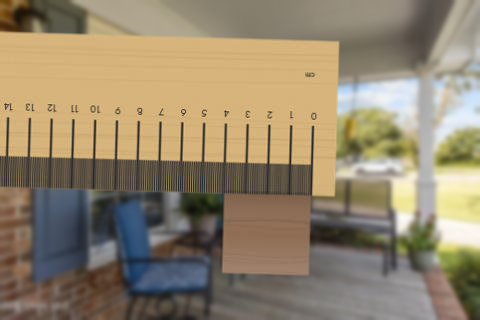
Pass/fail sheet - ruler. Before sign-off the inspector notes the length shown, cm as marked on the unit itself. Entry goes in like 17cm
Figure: 4cm
